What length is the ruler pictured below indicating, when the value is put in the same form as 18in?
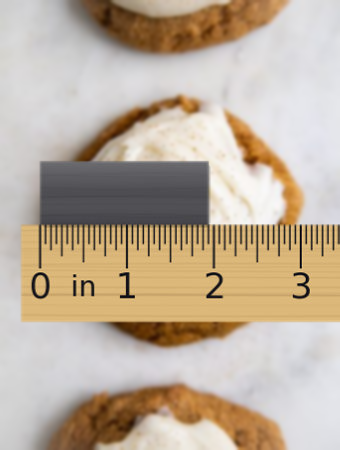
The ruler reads 1.9375in
